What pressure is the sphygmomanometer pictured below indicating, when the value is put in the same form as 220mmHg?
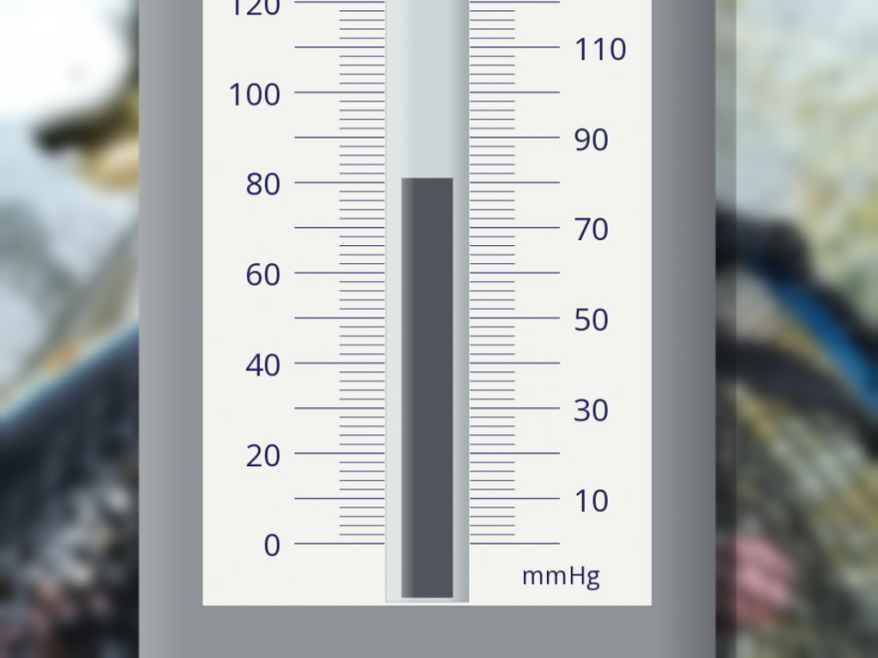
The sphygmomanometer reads 81mmHg
